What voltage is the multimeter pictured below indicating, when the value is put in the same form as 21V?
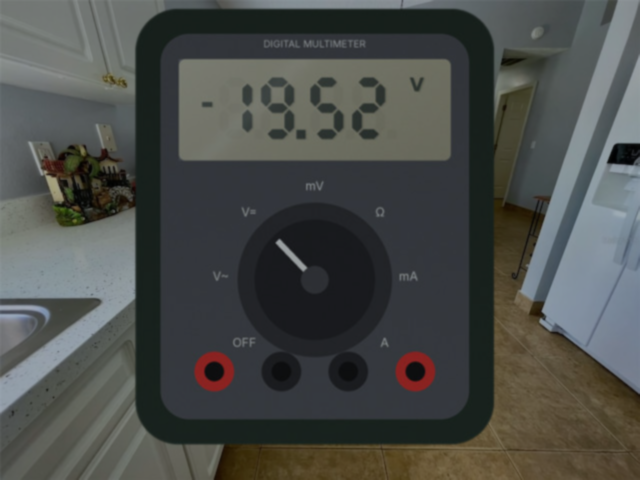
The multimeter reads -19.52V
